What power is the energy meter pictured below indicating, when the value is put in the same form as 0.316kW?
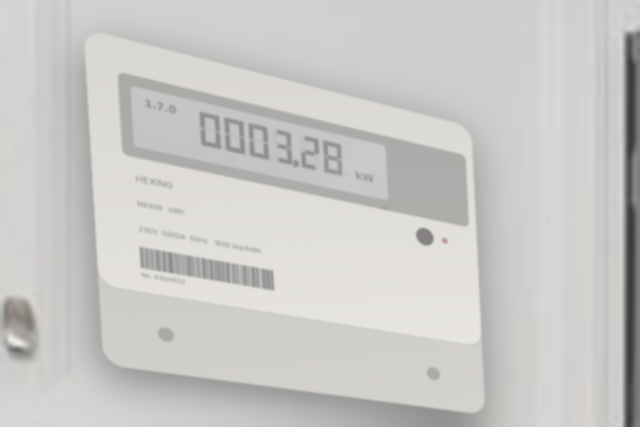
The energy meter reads 3.28kW
